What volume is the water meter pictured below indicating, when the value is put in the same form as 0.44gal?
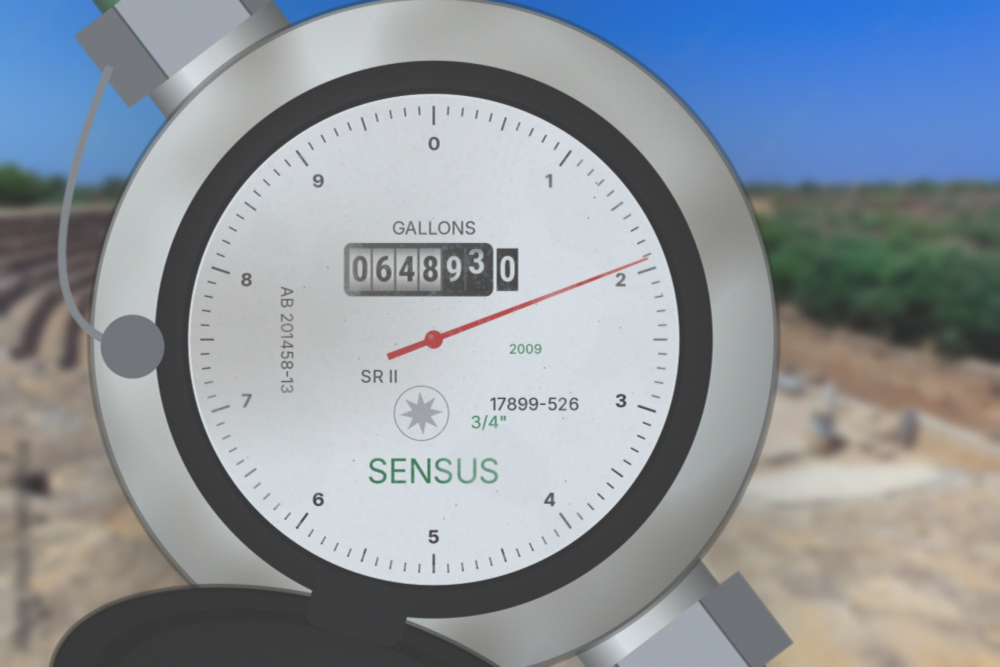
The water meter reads 648931.9gal
